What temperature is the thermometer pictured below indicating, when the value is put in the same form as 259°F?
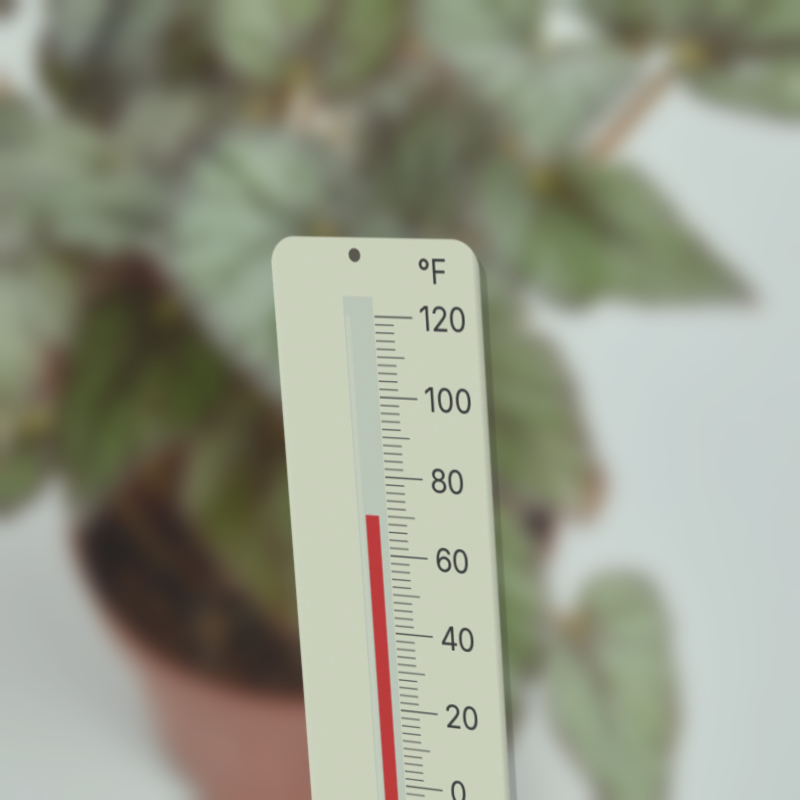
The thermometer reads 70°F
